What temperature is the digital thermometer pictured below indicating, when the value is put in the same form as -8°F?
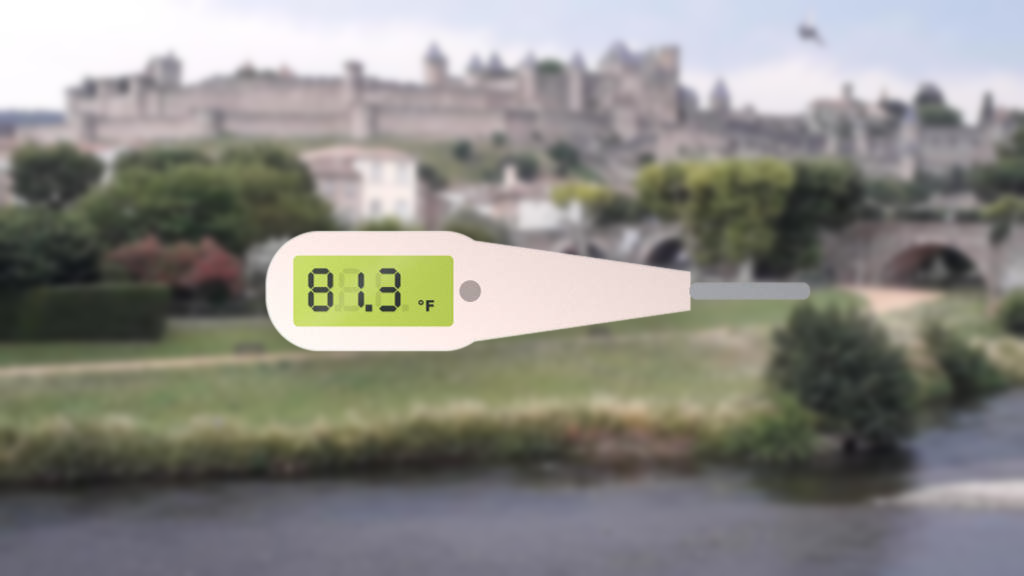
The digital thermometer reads 81.3°F
